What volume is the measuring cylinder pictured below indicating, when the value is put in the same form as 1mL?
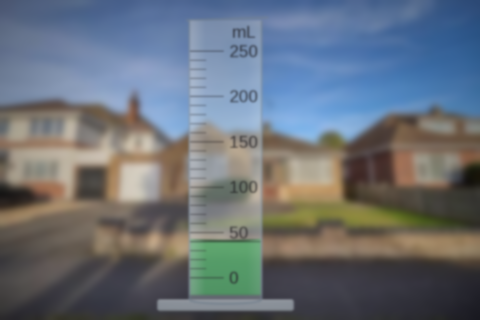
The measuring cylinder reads 40mL
